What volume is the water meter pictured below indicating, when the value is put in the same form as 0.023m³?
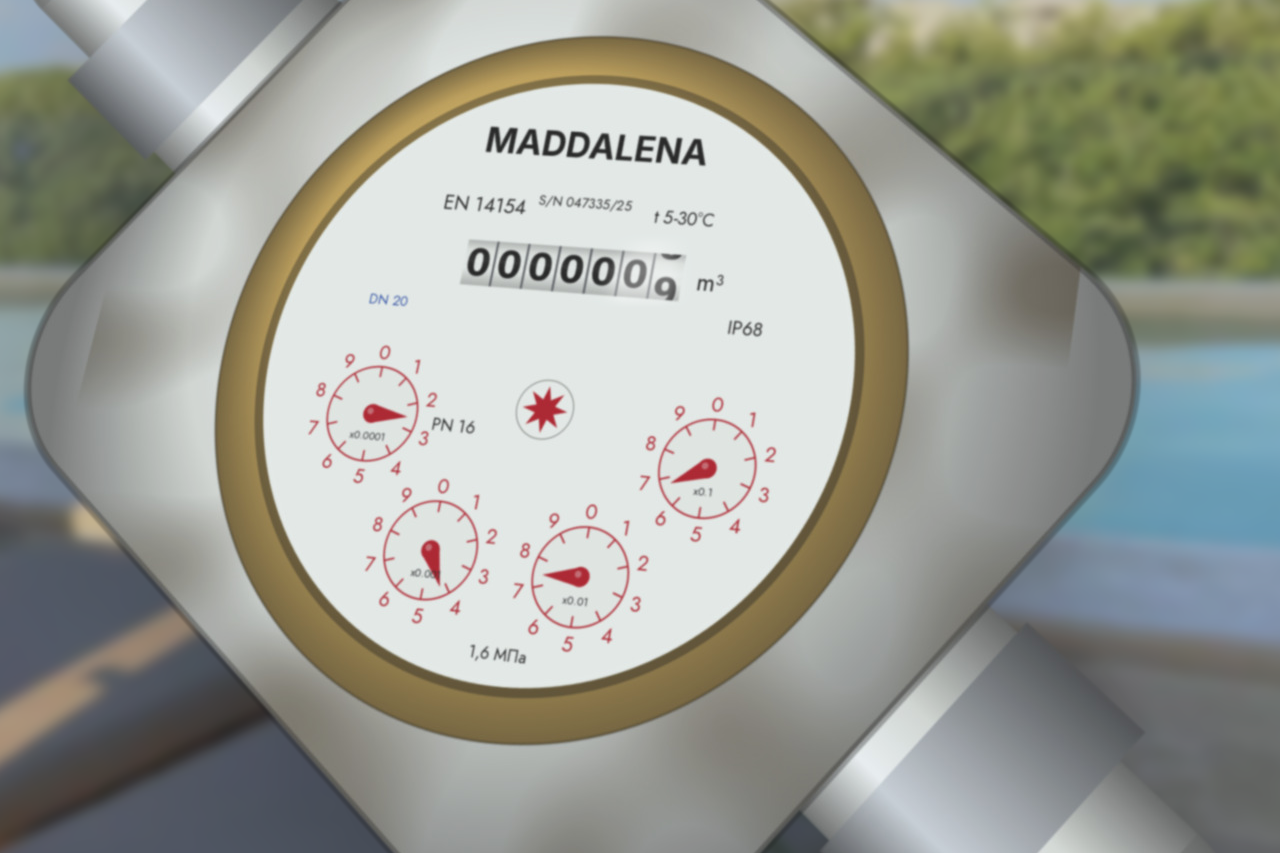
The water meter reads 8.6742m³
